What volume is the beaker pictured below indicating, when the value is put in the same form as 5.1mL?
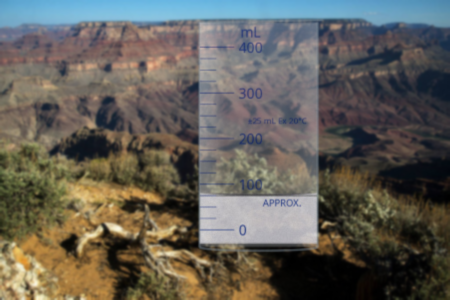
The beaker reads 75mL
